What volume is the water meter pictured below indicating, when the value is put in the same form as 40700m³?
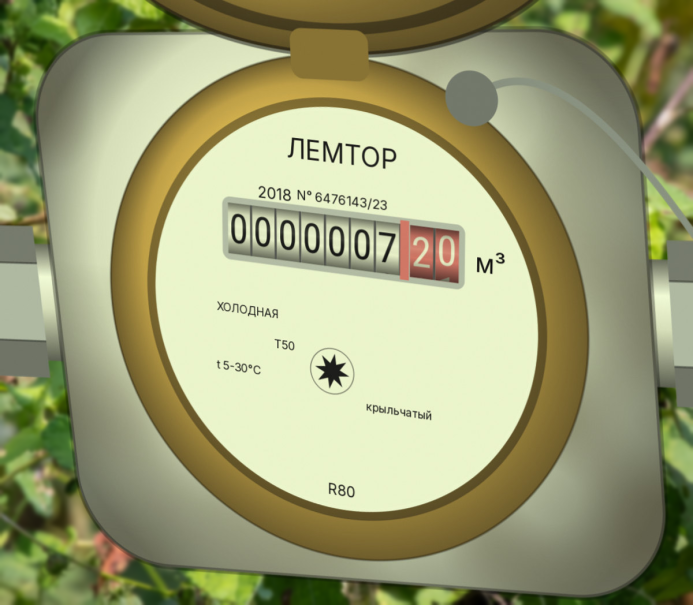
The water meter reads 7.20m³
